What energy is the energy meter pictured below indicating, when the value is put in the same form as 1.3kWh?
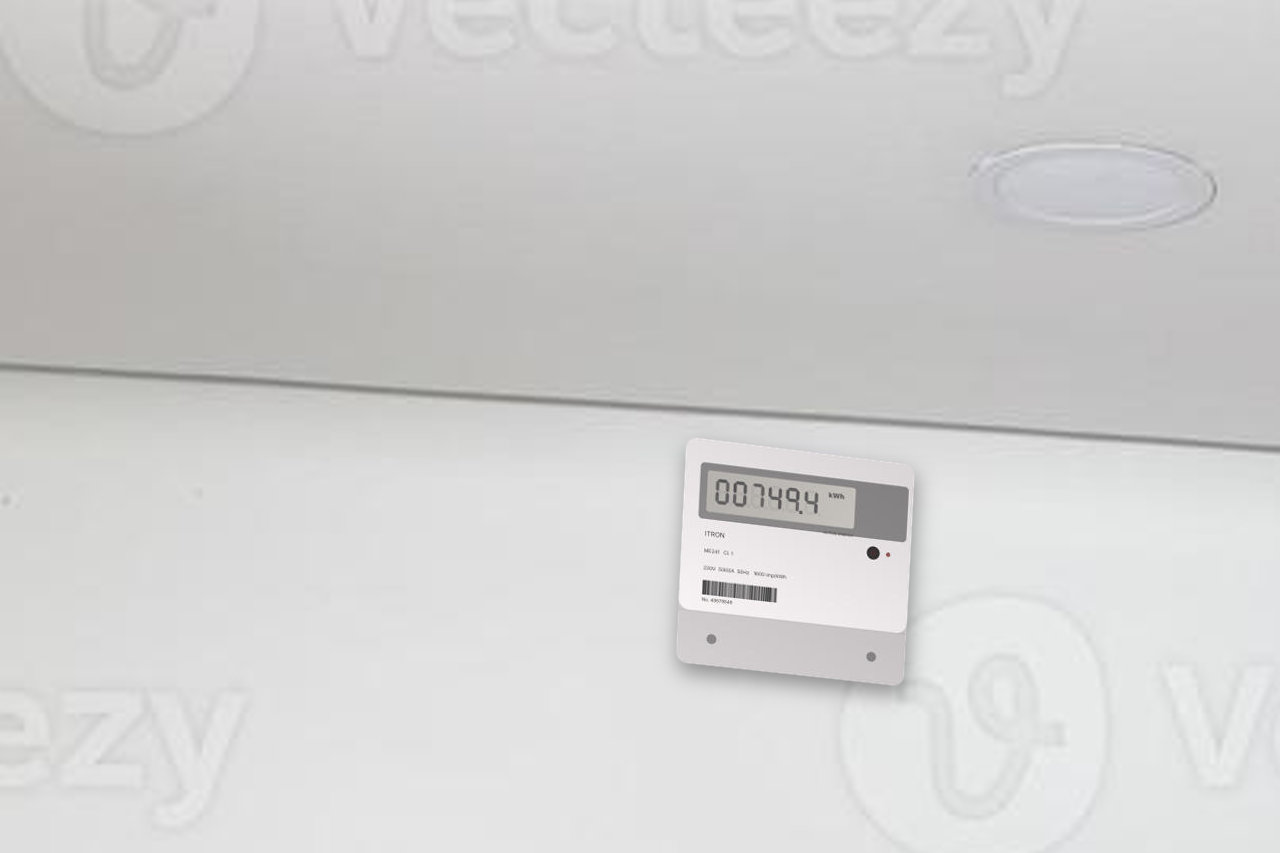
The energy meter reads 749.4kWh
